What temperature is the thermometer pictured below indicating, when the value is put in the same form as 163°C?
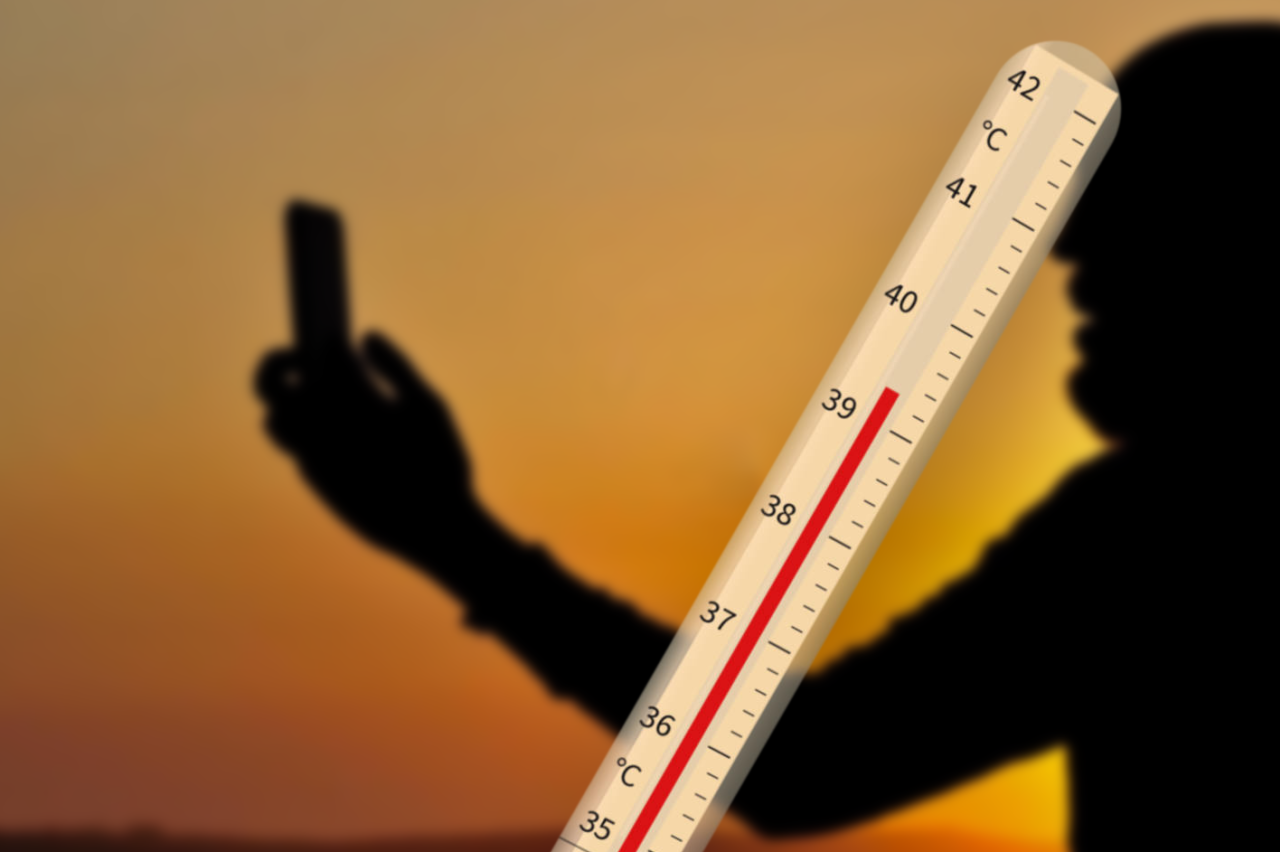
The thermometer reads 39.3°C
